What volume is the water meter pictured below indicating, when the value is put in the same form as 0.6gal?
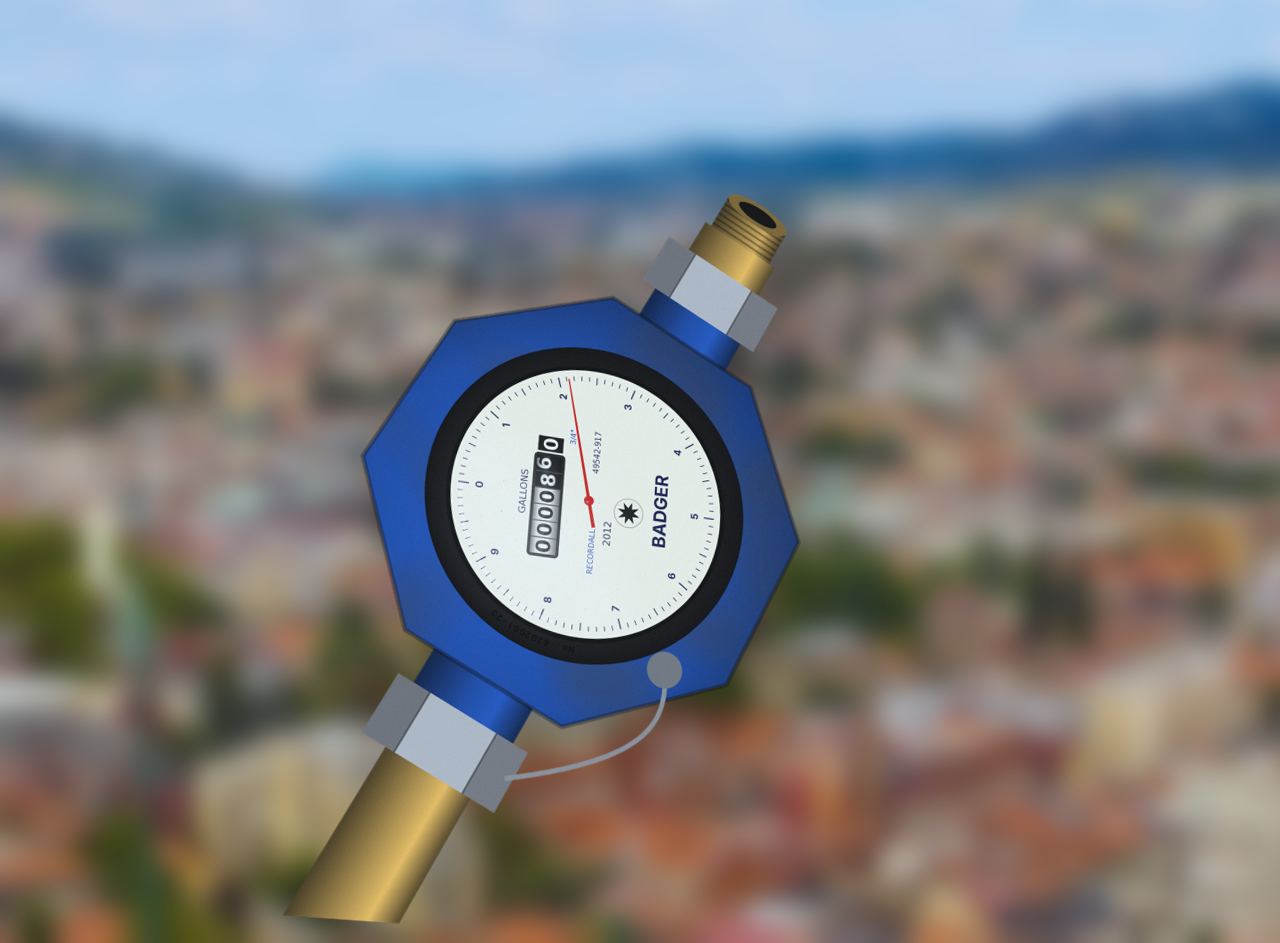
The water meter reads 862.1gal
